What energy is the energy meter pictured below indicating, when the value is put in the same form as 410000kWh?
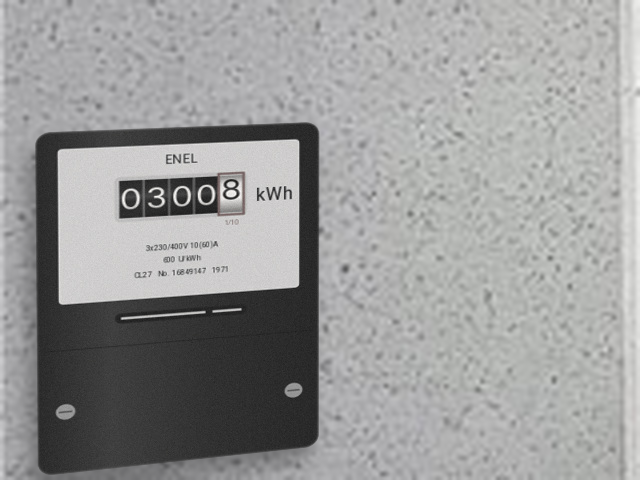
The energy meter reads 300.8kWh
